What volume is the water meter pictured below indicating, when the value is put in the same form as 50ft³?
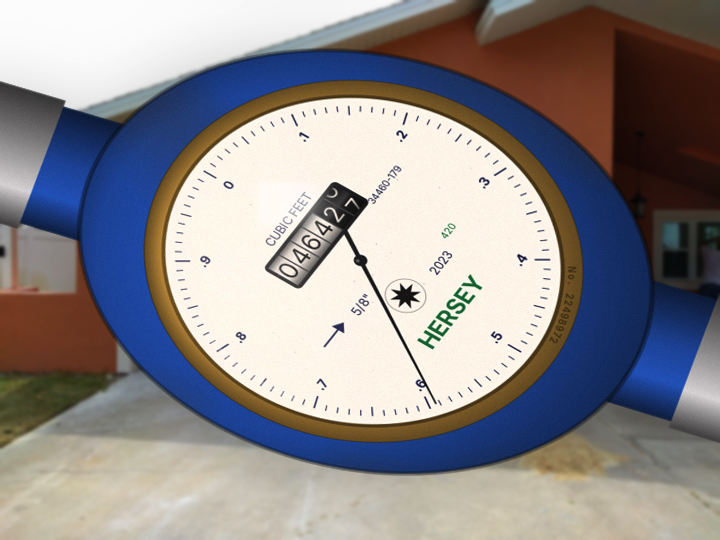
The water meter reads 46426.59ft³
